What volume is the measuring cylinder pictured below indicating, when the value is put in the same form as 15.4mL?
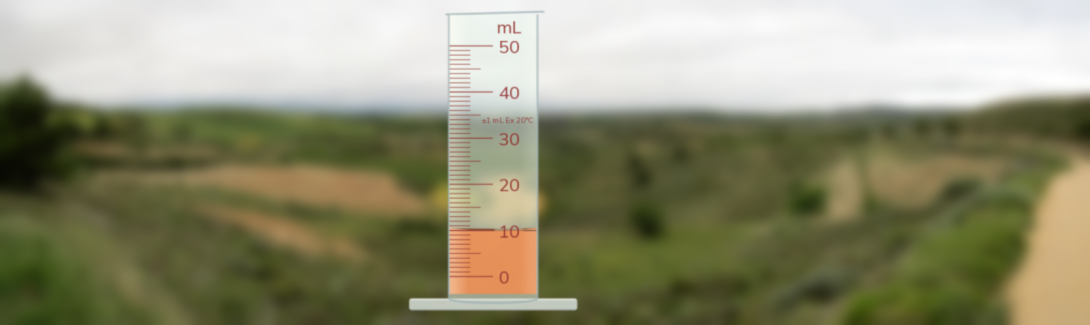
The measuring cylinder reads 10mL
